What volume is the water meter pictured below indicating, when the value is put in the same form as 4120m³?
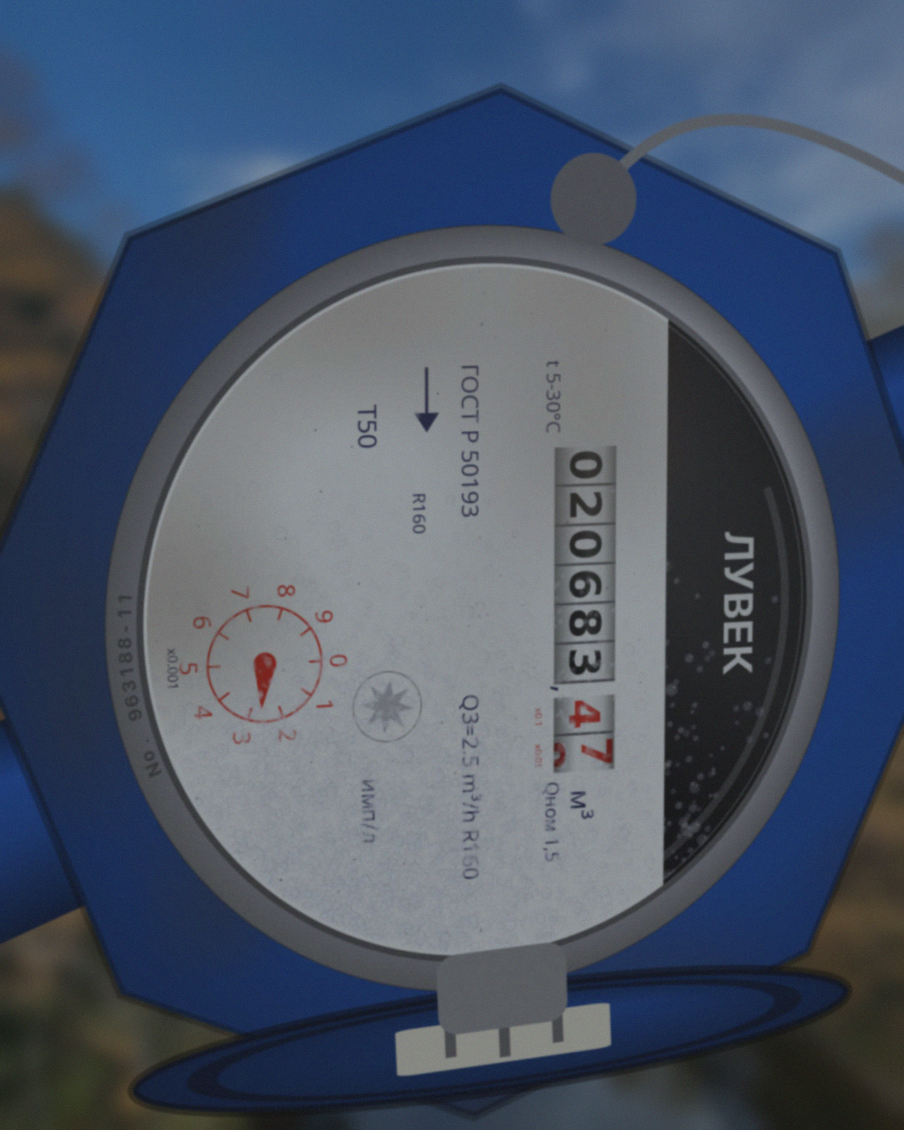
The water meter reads 20683.472m³
